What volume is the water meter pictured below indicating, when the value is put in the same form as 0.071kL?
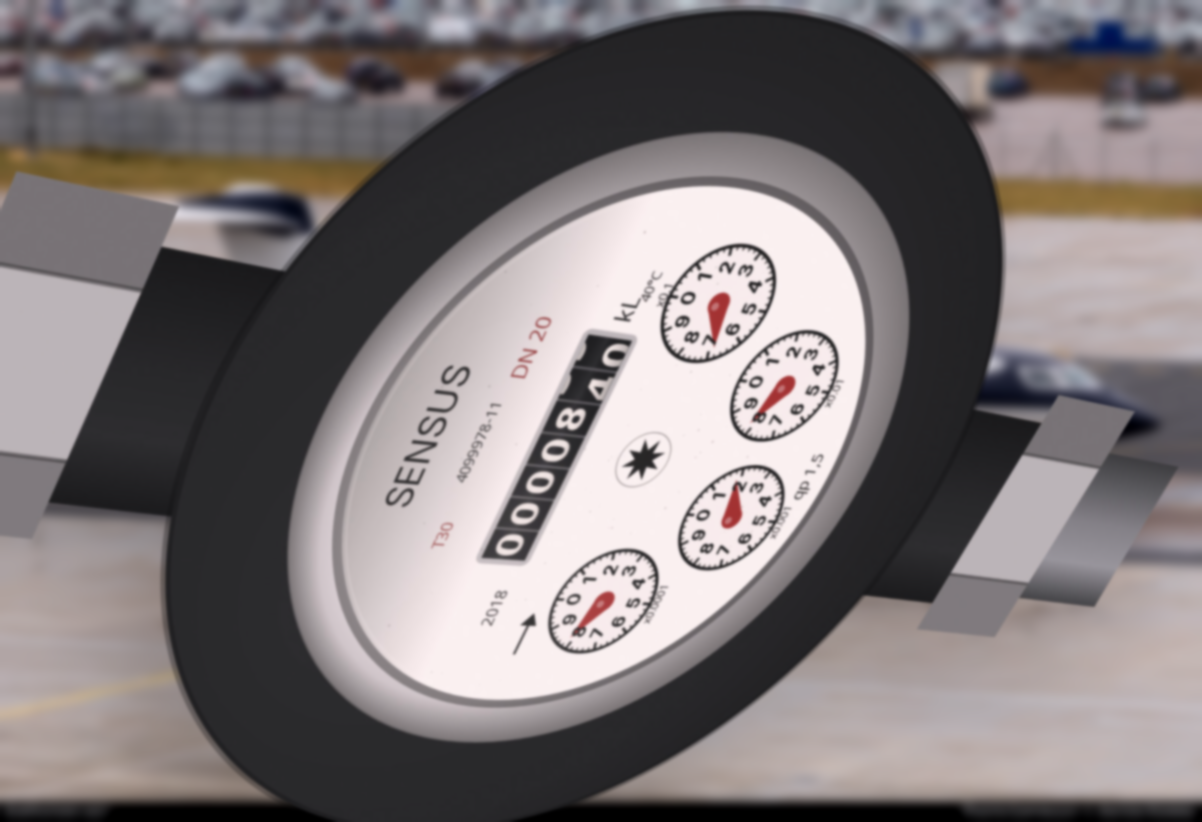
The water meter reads 839.6818kL
